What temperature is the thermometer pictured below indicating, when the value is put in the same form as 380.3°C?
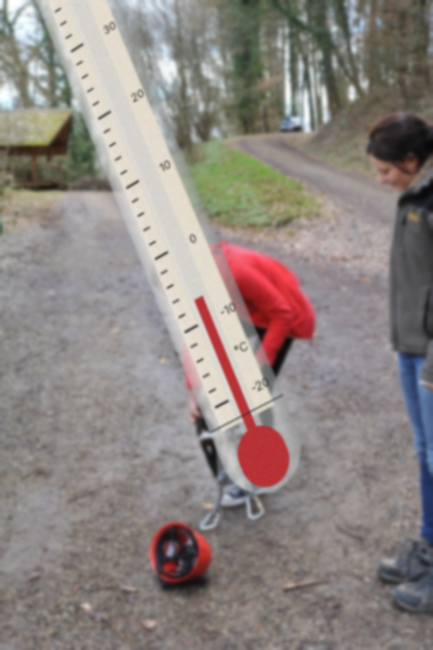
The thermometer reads -7°C
